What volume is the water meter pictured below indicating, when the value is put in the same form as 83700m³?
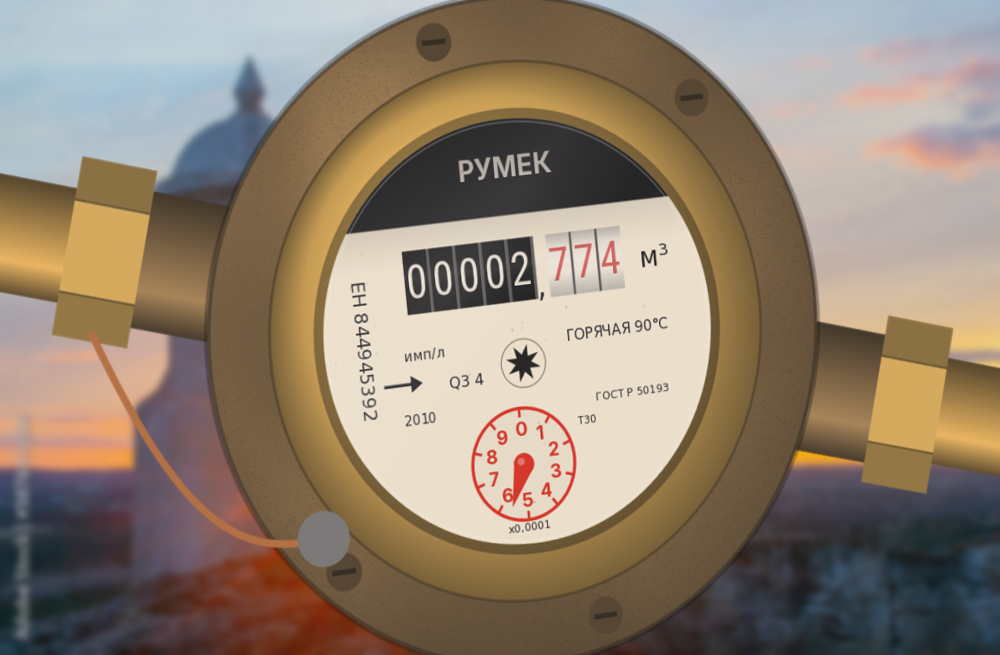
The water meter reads 2.7745m³
